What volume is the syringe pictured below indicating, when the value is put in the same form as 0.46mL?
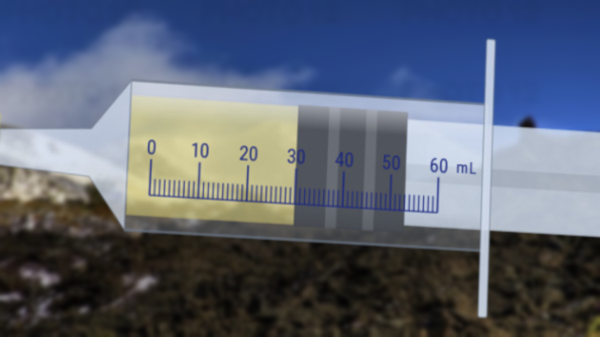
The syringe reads 30mL
